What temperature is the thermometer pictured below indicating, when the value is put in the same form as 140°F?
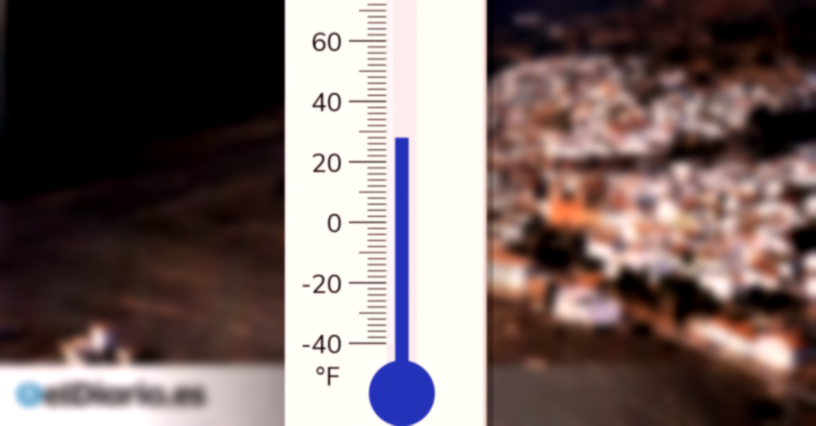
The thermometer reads 28°F
